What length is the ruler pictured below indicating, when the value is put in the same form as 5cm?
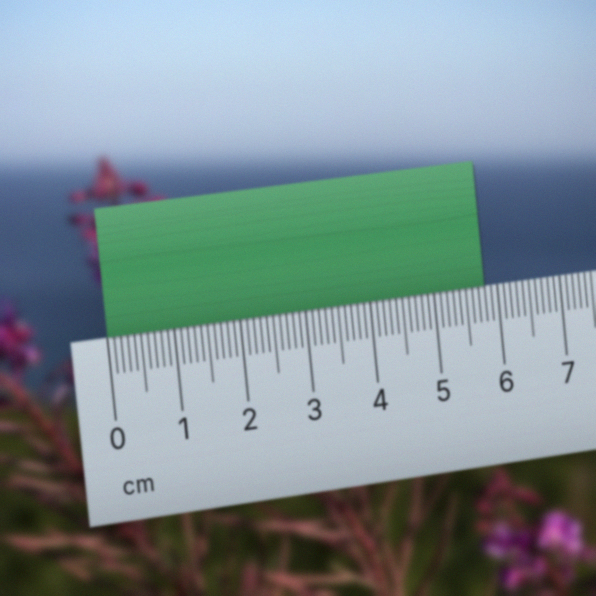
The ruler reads 5.8cm
